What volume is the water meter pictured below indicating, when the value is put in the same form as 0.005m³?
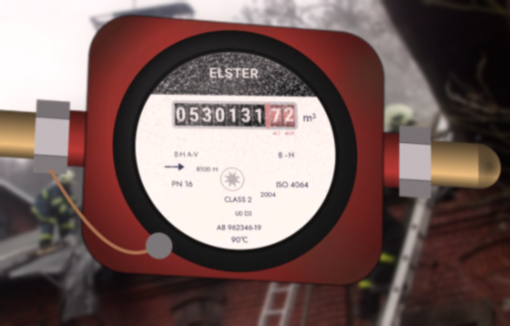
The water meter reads 530131.72m³
